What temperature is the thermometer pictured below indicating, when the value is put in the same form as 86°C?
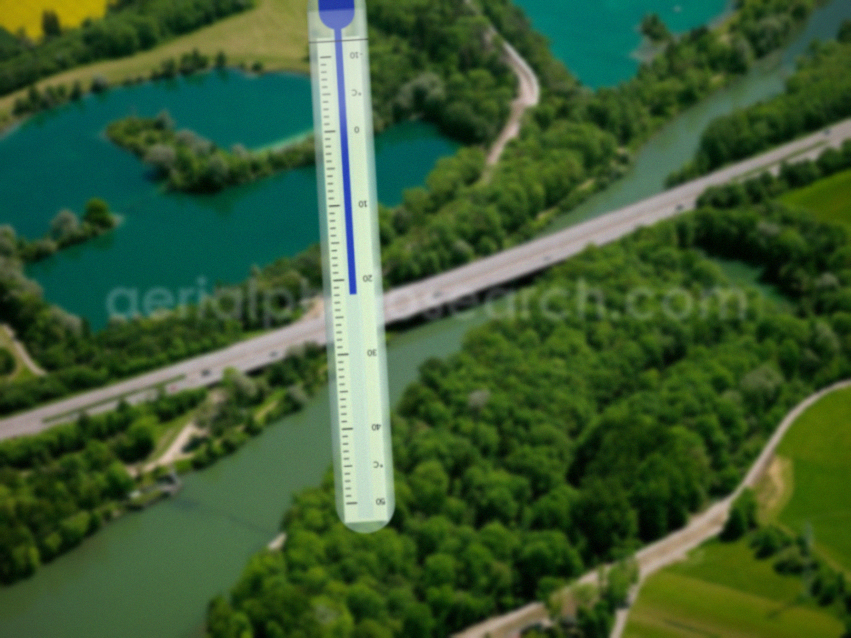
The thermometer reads 22°C
